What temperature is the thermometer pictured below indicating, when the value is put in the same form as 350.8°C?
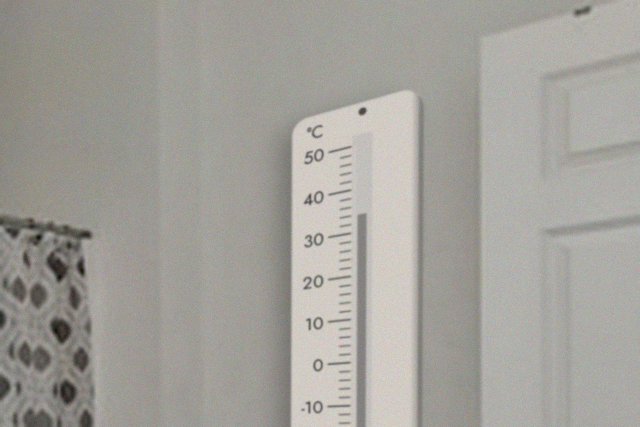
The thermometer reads 34°C
